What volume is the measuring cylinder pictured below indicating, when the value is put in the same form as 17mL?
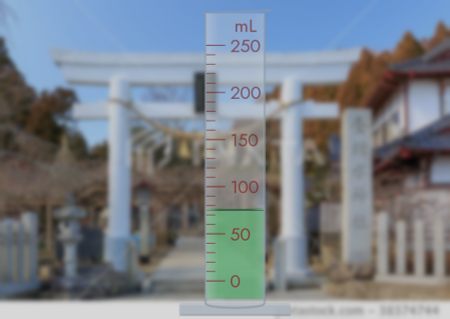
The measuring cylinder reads 75mL
